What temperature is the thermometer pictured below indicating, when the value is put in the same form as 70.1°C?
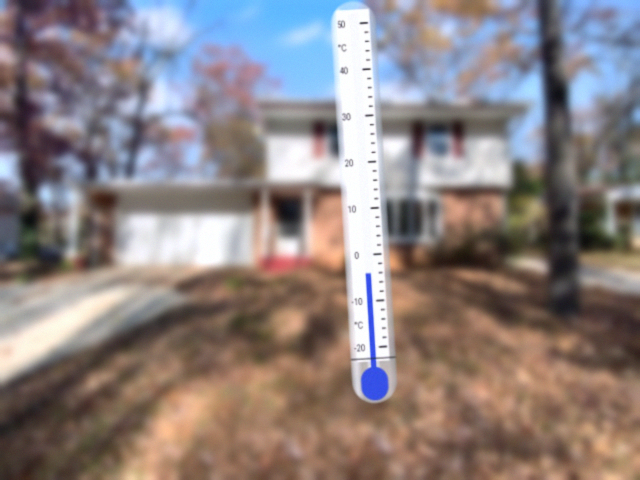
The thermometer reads -4°C
